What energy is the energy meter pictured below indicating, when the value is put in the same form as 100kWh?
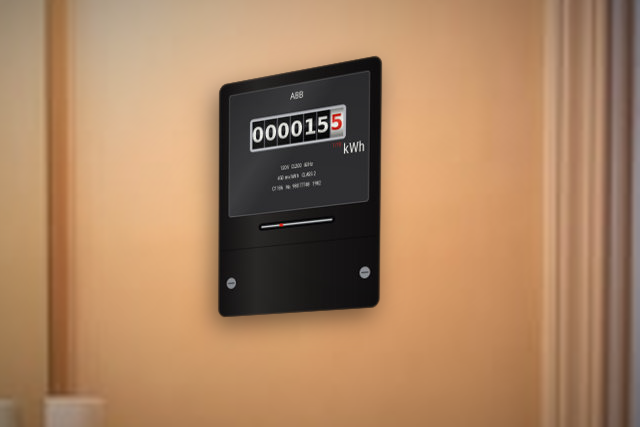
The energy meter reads 15.5kWh
